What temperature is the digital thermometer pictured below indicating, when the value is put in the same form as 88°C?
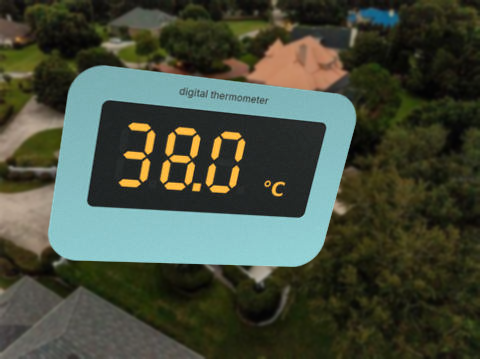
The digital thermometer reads 38.0°C
